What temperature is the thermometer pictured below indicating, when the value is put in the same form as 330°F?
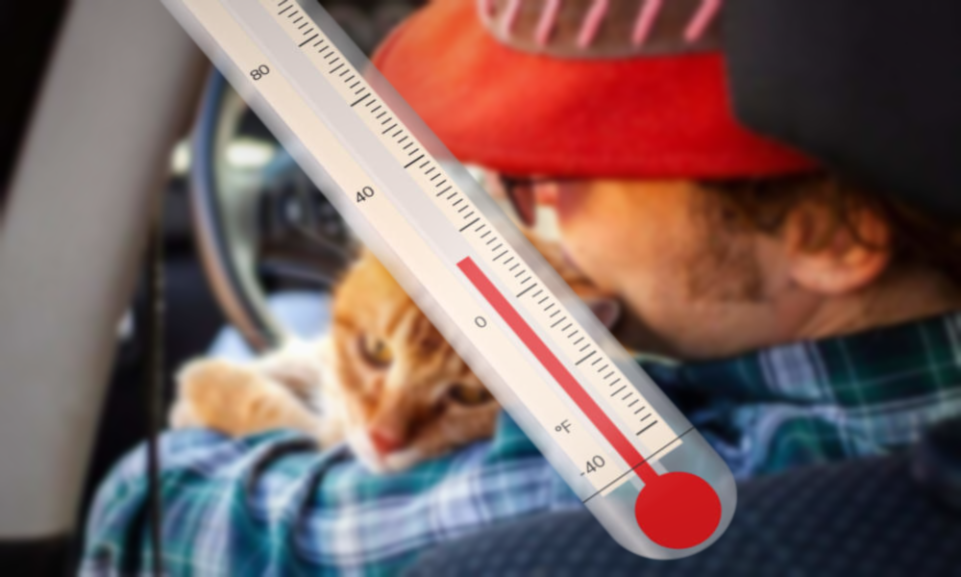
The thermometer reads 14°F
